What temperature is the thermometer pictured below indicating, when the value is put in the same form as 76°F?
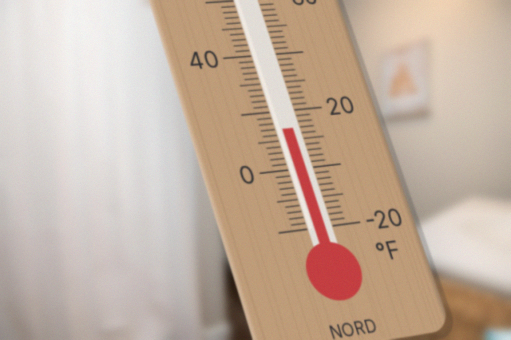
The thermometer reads 14°F
